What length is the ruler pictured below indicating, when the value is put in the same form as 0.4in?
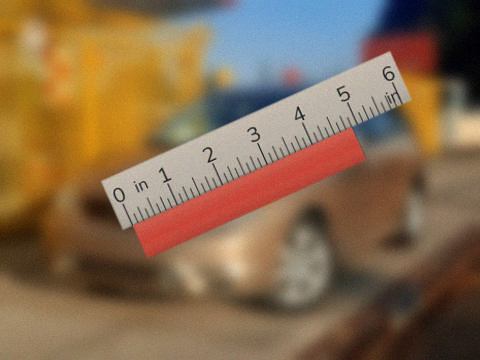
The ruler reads 4.875in
